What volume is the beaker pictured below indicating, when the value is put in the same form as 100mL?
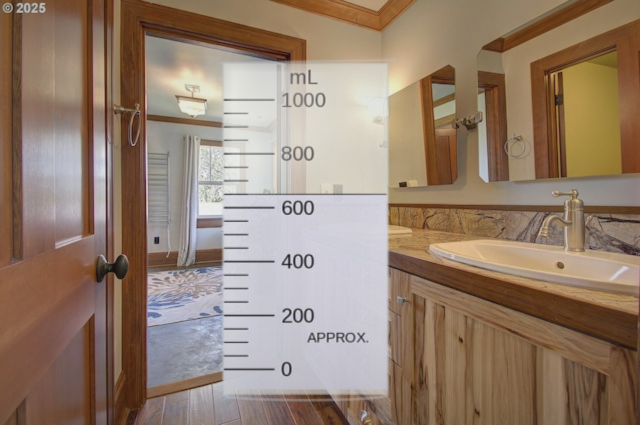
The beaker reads 650mL
